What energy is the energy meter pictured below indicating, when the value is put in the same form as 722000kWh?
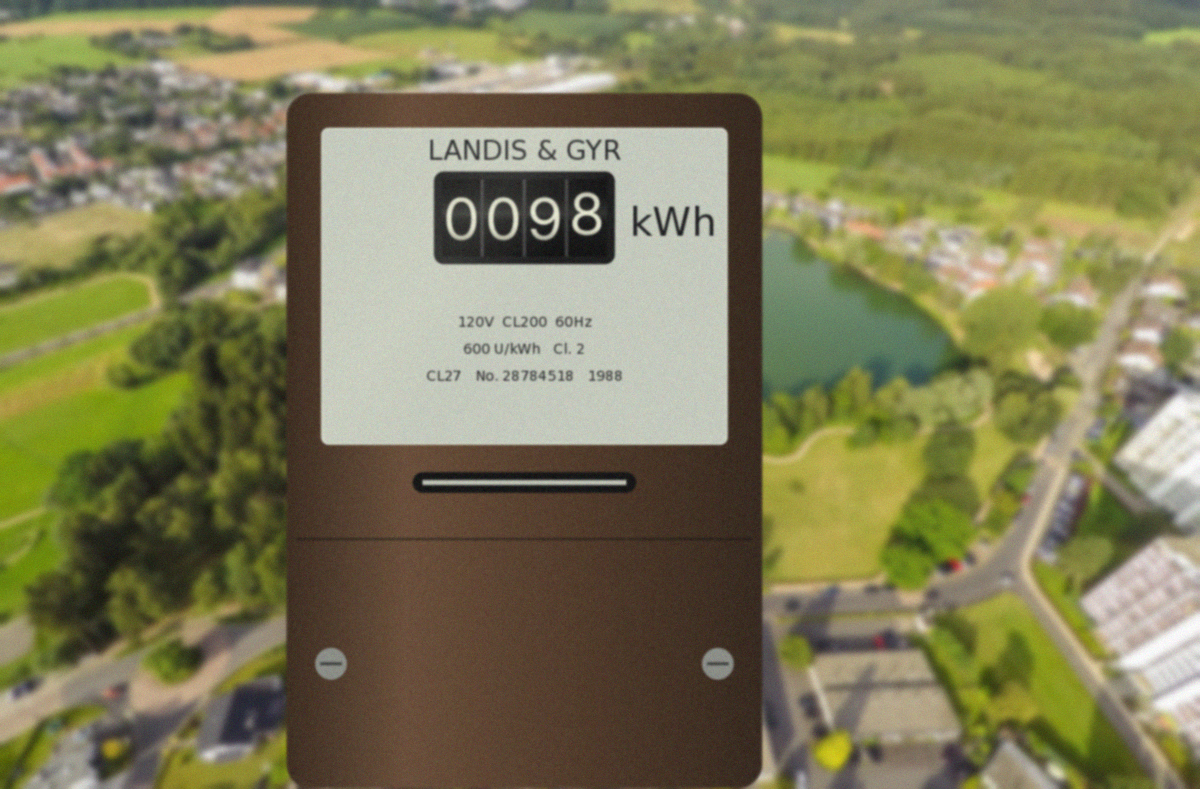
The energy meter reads 98kWh
